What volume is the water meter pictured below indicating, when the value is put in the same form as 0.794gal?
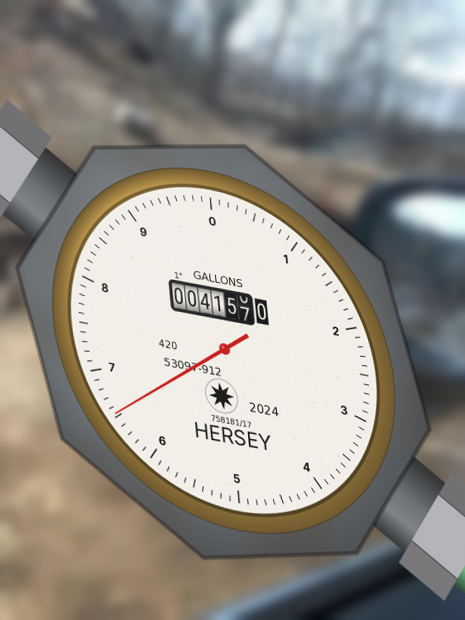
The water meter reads 41566.5gal
